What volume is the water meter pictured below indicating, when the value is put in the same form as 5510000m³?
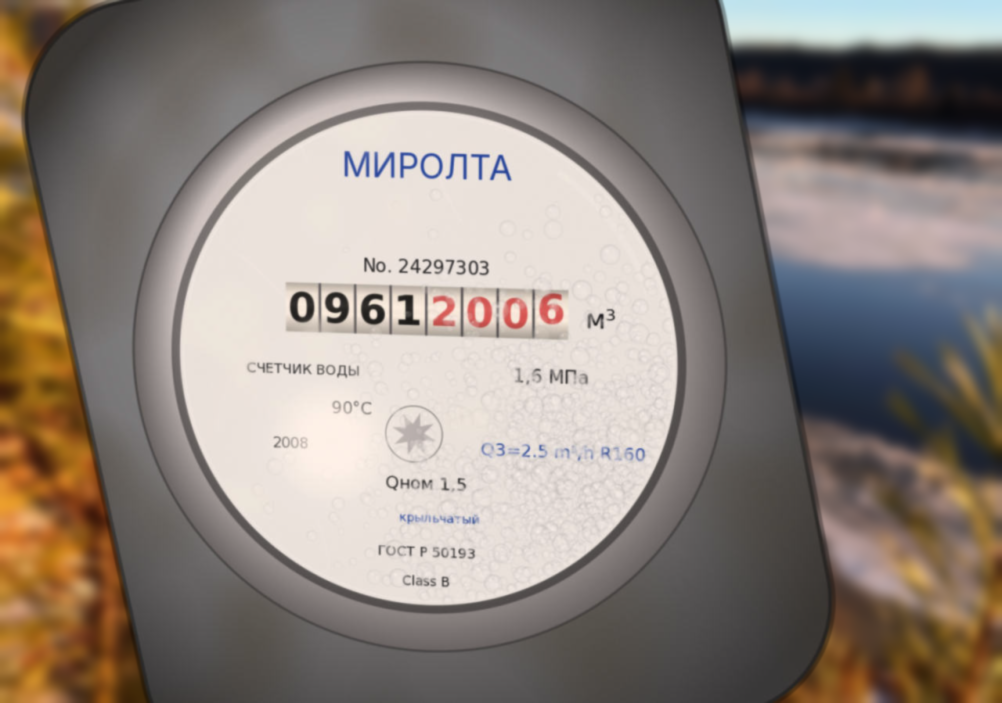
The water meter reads 961.2006m³
